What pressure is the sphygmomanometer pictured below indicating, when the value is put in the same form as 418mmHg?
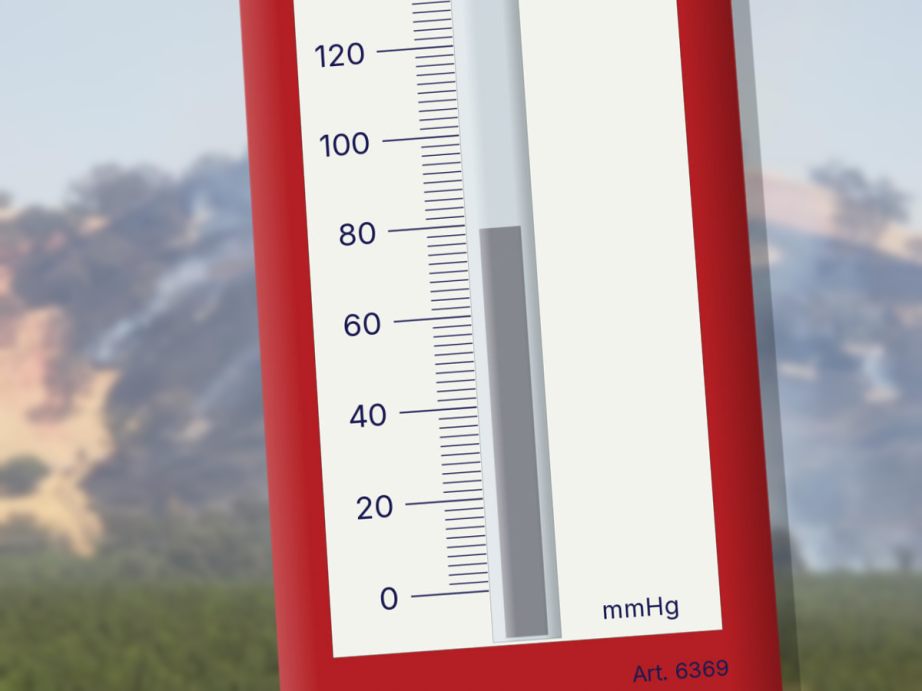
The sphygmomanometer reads 79mmHg
